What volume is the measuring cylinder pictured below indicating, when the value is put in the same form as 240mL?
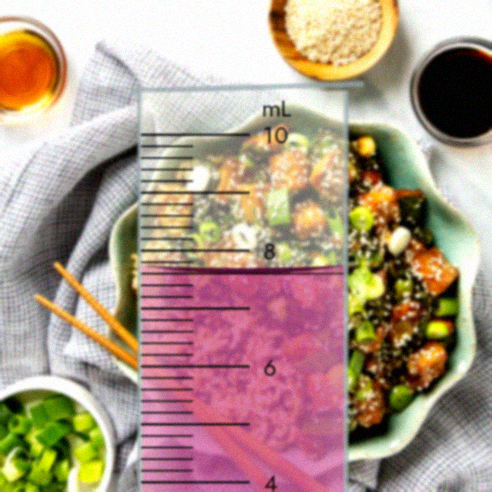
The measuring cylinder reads 7.6mL
